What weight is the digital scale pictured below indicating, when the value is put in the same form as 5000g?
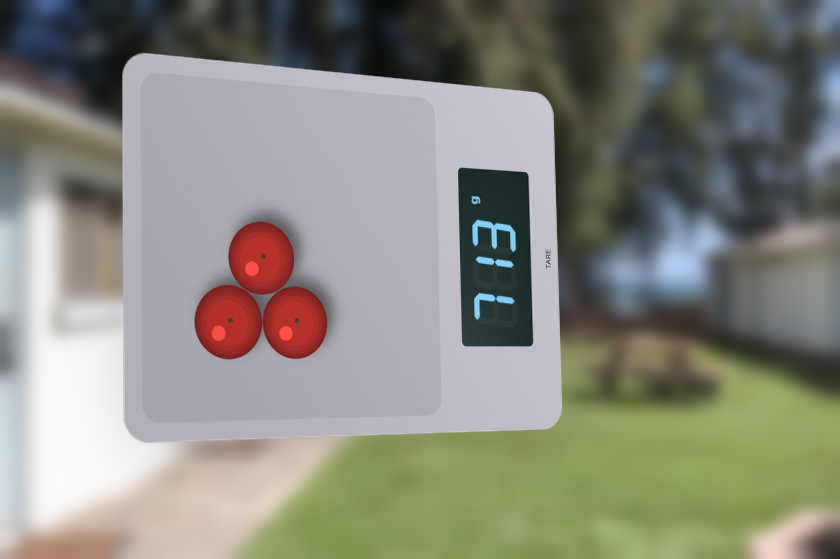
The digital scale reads 713g
